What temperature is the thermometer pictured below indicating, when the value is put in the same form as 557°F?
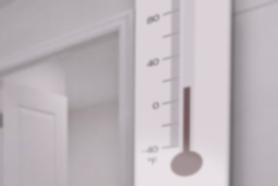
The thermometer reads 10°F
